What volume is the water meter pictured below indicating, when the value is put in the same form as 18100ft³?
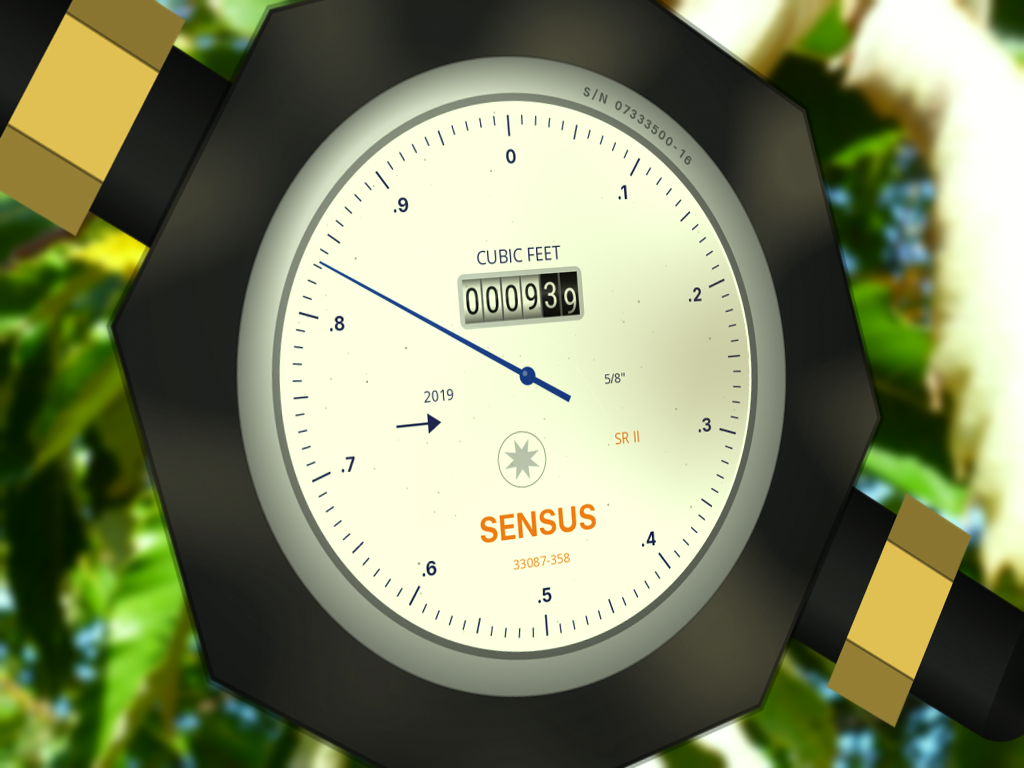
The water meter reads 938.83ft³
